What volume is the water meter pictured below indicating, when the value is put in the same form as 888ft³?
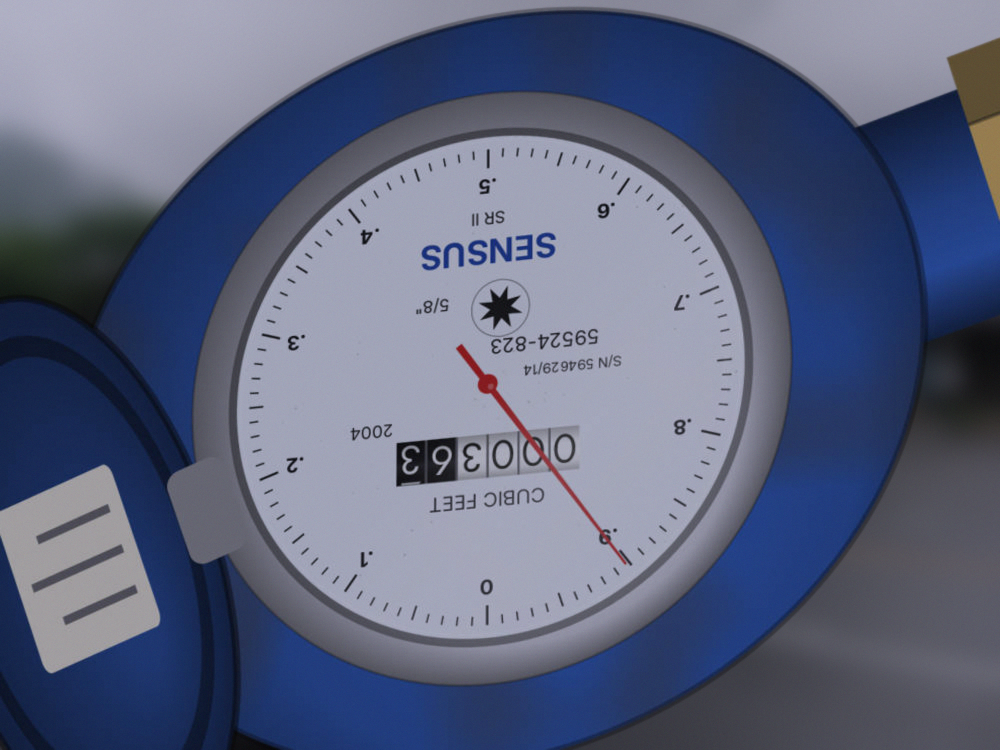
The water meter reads 362.90ft³
